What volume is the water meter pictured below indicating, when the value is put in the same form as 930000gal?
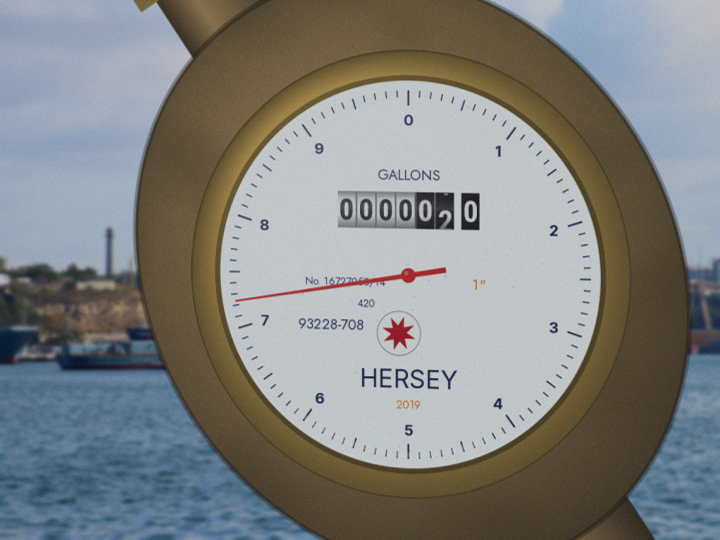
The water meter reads 17.2gal
